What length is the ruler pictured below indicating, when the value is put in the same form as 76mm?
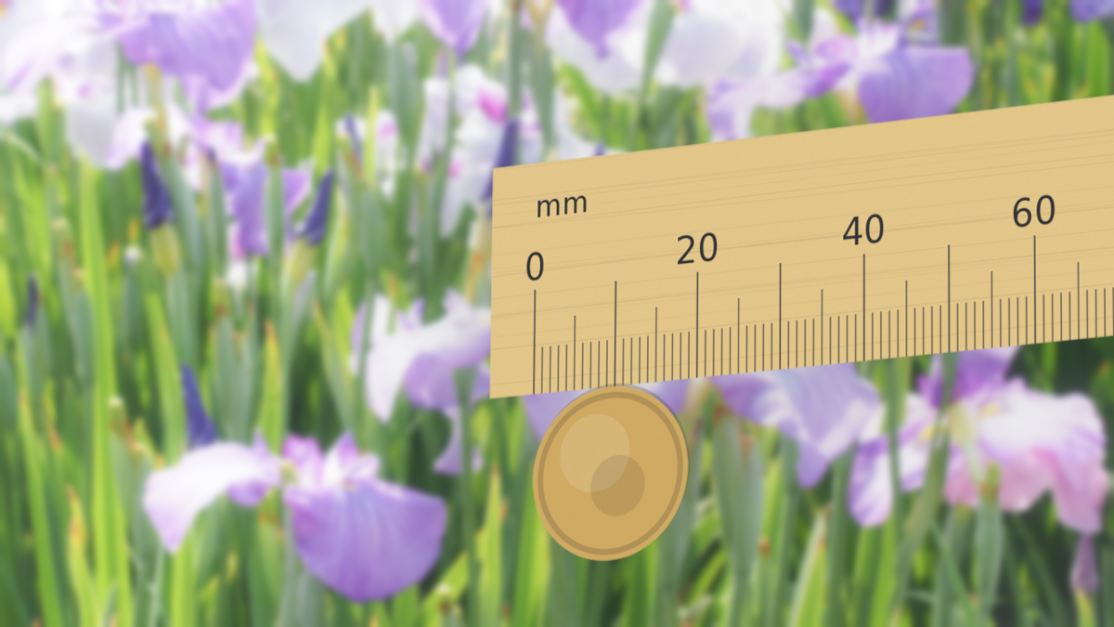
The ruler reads 19mm
